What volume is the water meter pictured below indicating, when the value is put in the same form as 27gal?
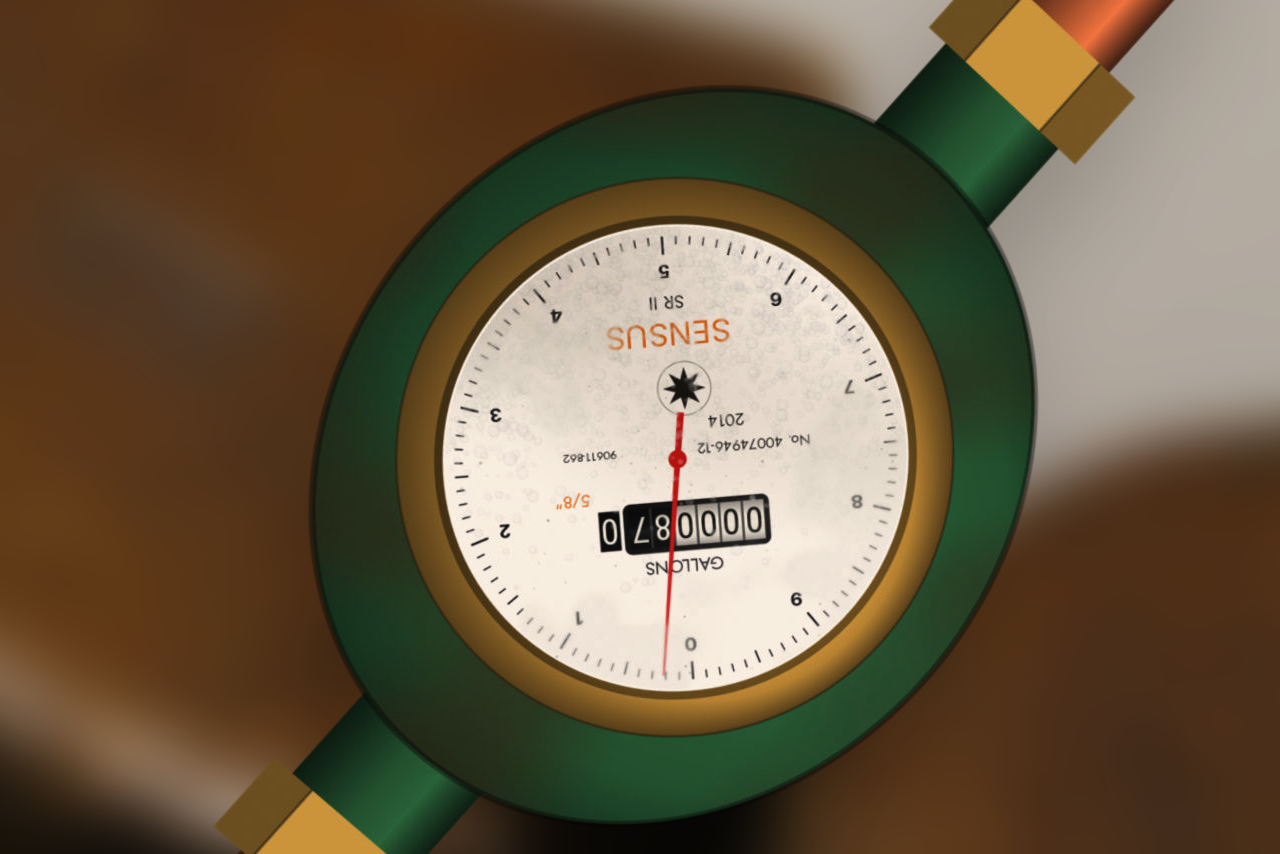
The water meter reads 870.2gal
